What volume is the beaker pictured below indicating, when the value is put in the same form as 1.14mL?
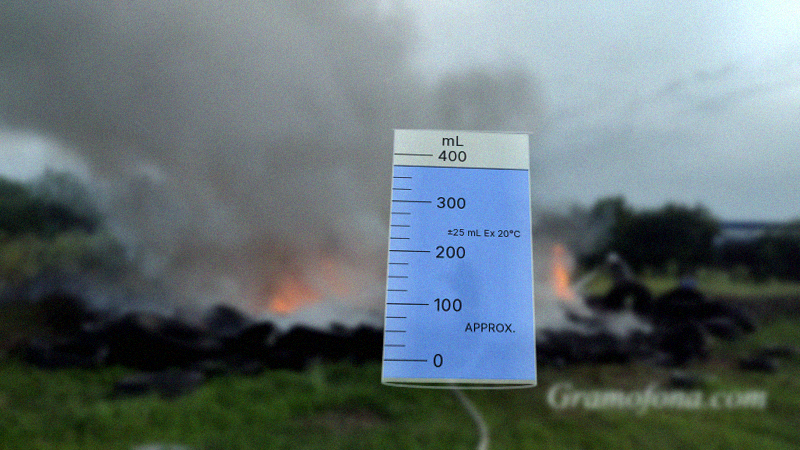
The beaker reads 375mL
